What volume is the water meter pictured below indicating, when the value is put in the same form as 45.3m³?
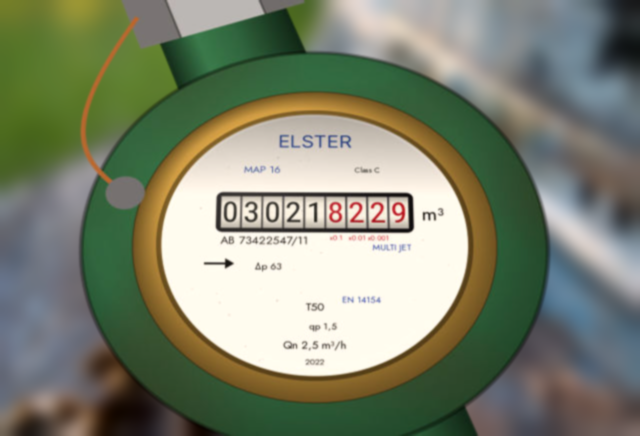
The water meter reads 3021.8229m³
